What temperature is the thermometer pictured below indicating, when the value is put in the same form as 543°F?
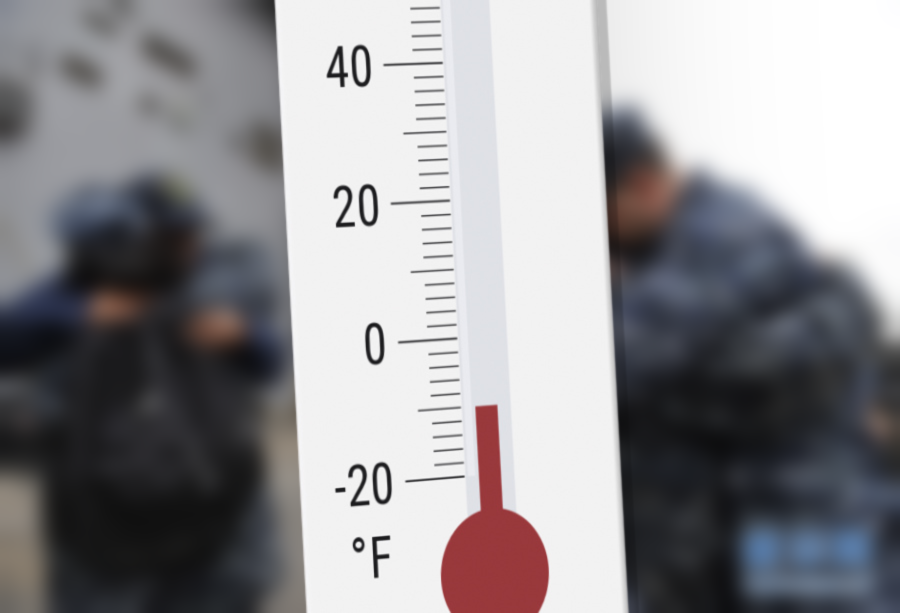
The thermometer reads -10°F
